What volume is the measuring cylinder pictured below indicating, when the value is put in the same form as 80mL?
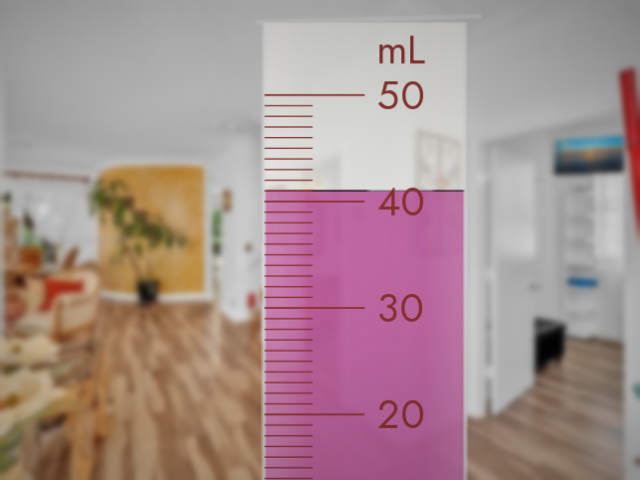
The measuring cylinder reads 41mL
